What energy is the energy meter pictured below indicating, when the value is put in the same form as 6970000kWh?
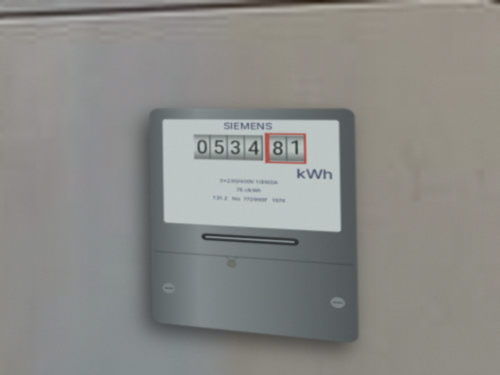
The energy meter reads 534.81kWh
